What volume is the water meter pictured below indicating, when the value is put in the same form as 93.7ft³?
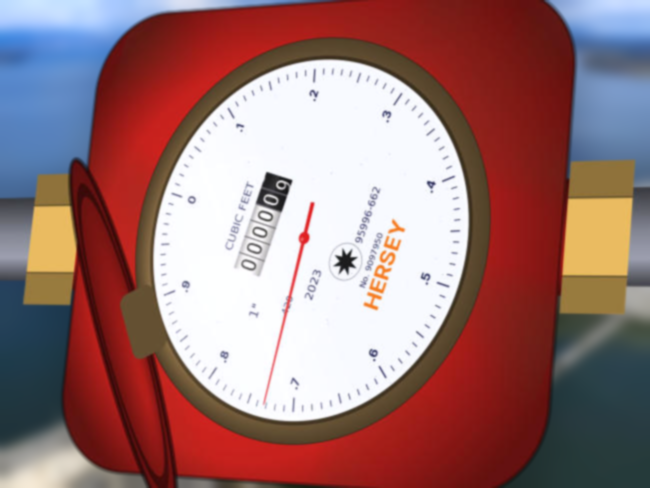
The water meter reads 8.73ft³
